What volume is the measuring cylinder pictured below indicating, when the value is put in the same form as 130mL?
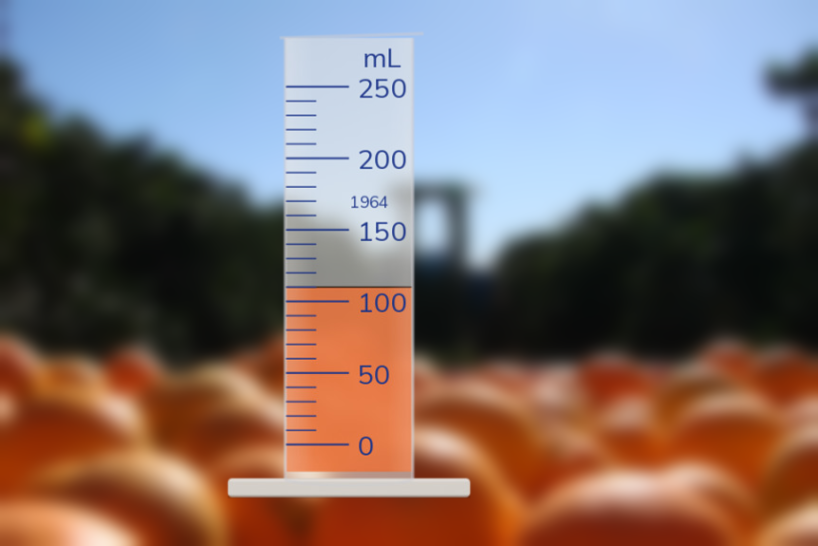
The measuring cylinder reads 110mL
